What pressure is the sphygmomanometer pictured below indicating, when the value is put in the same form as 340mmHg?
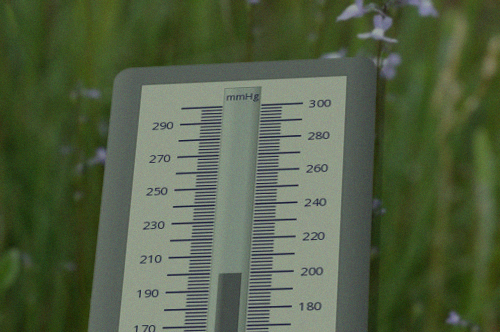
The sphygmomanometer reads 200mmHg
